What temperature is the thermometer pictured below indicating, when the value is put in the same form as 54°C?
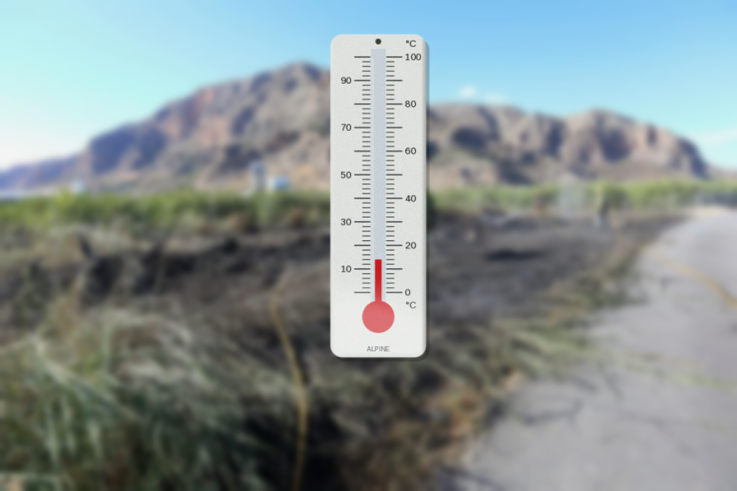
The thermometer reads 14°C
